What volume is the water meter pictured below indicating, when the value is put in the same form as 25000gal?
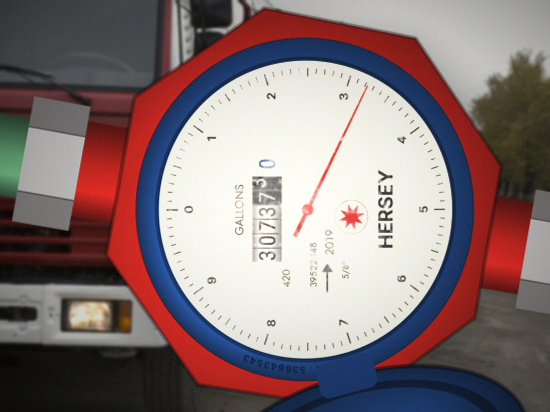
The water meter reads 3073733.2gal
